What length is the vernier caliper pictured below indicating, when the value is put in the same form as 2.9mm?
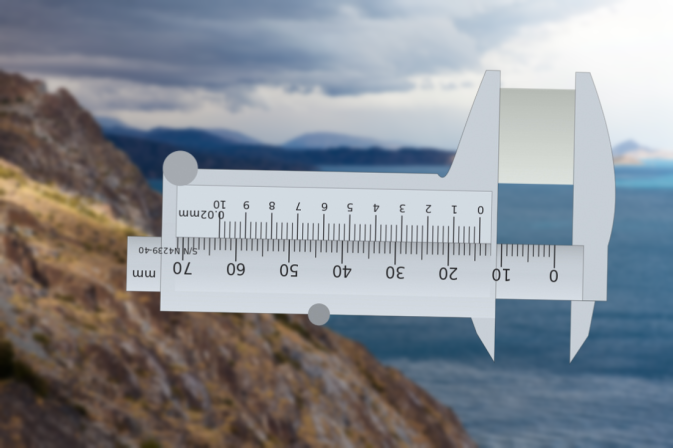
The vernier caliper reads 14.2mm
